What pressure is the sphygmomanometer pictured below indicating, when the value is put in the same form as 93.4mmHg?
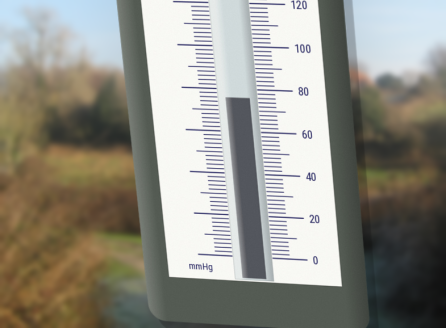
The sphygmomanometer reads 76mmHg
